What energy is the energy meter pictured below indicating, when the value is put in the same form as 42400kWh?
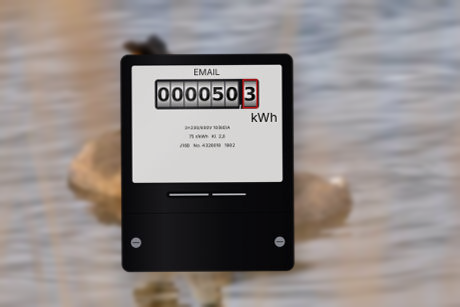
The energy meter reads 50.3kWh
